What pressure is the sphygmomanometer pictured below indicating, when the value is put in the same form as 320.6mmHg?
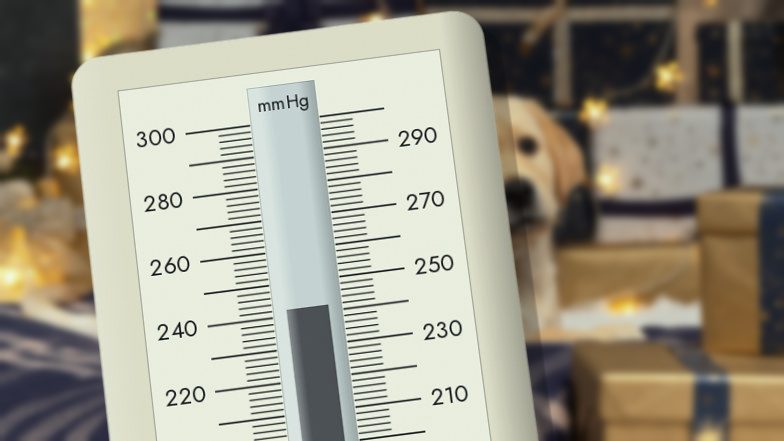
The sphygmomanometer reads 242mmHg
